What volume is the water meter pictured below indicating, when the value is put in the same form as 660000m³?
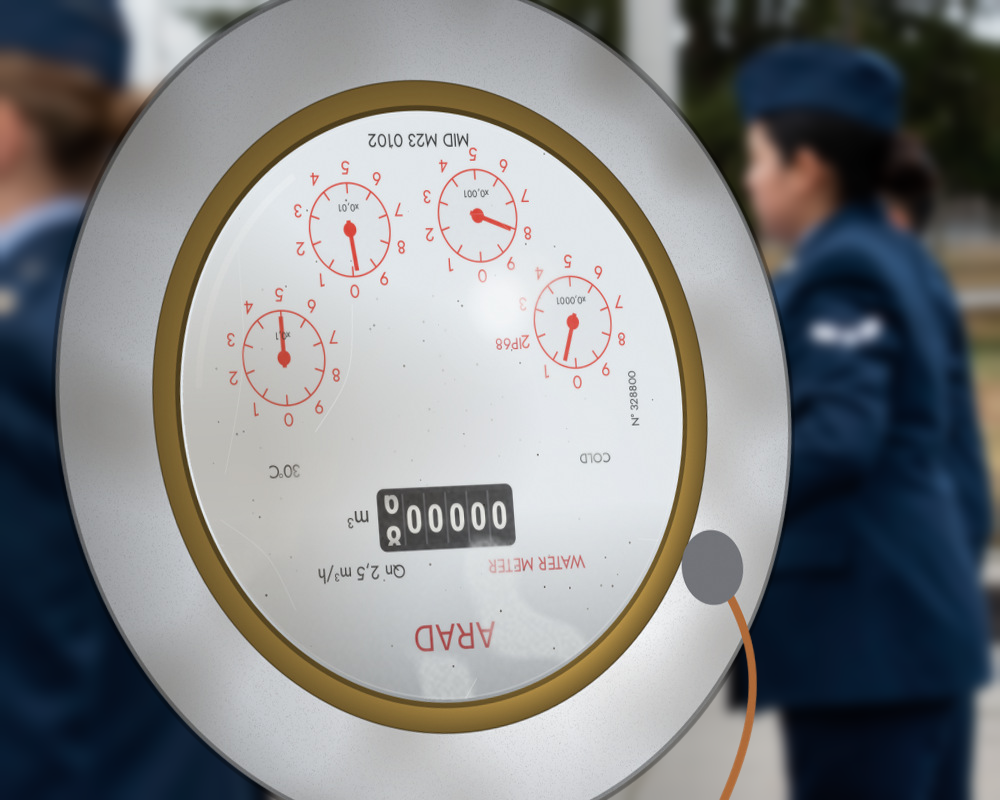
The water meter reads 8.4980m³
